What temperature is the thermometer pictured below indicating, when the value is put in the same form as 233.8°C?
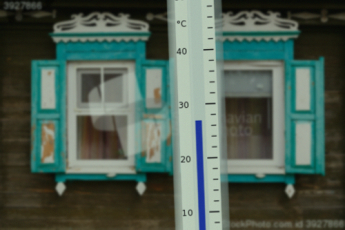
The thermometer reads 27°C
